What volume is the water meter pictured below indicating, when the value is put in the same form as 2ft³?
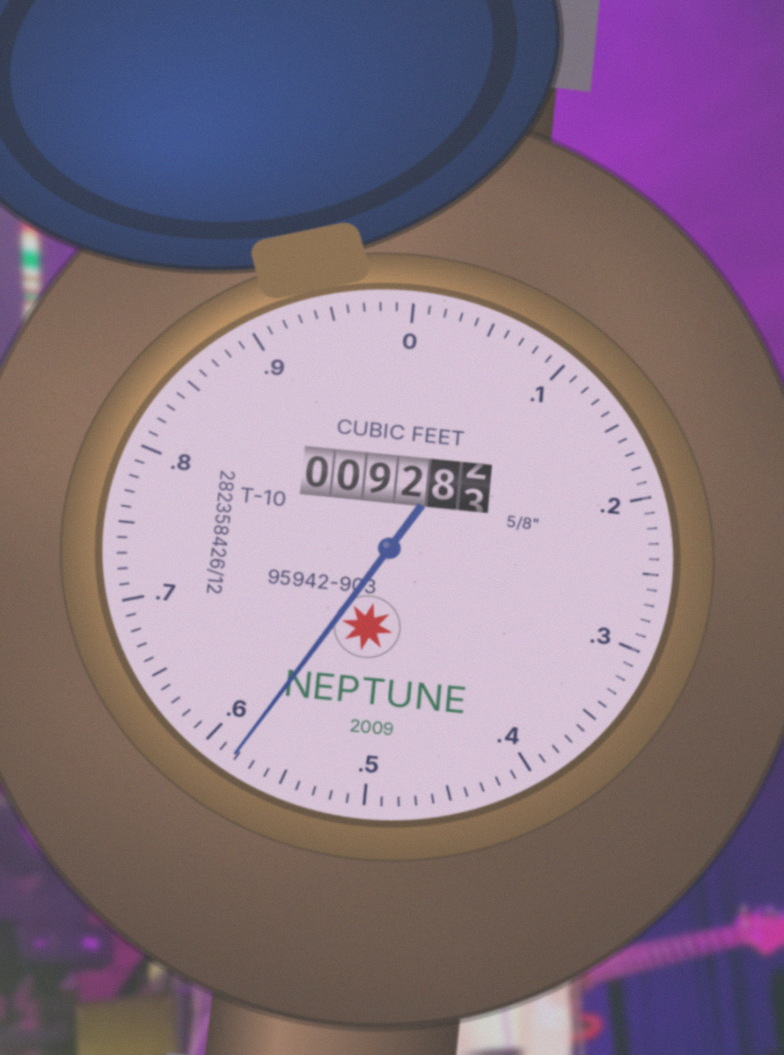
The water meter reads 9282.58ft³
